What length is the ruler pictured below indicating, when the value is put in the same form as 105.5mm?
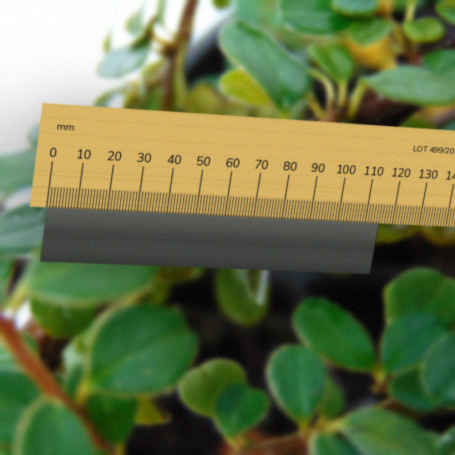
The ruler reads 115mm
